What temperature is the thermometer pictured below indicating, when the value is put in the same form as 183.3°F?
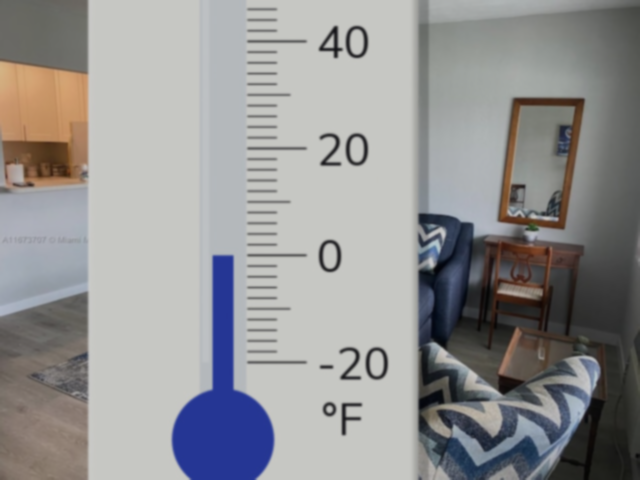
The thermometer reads 0°F
